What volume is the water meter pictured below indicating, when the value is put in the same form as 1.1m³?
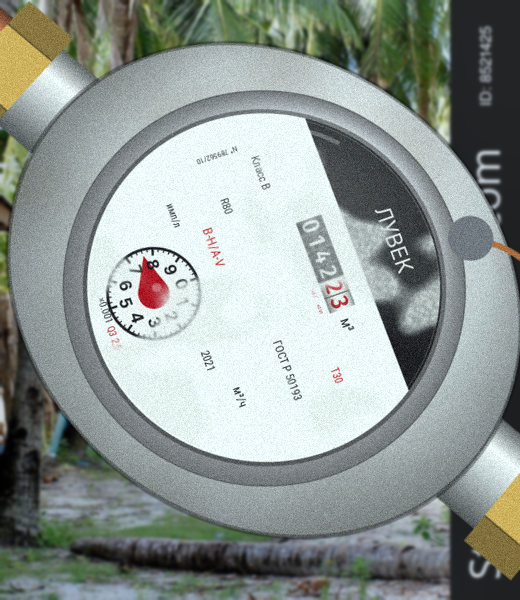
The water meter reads 142.237m³
